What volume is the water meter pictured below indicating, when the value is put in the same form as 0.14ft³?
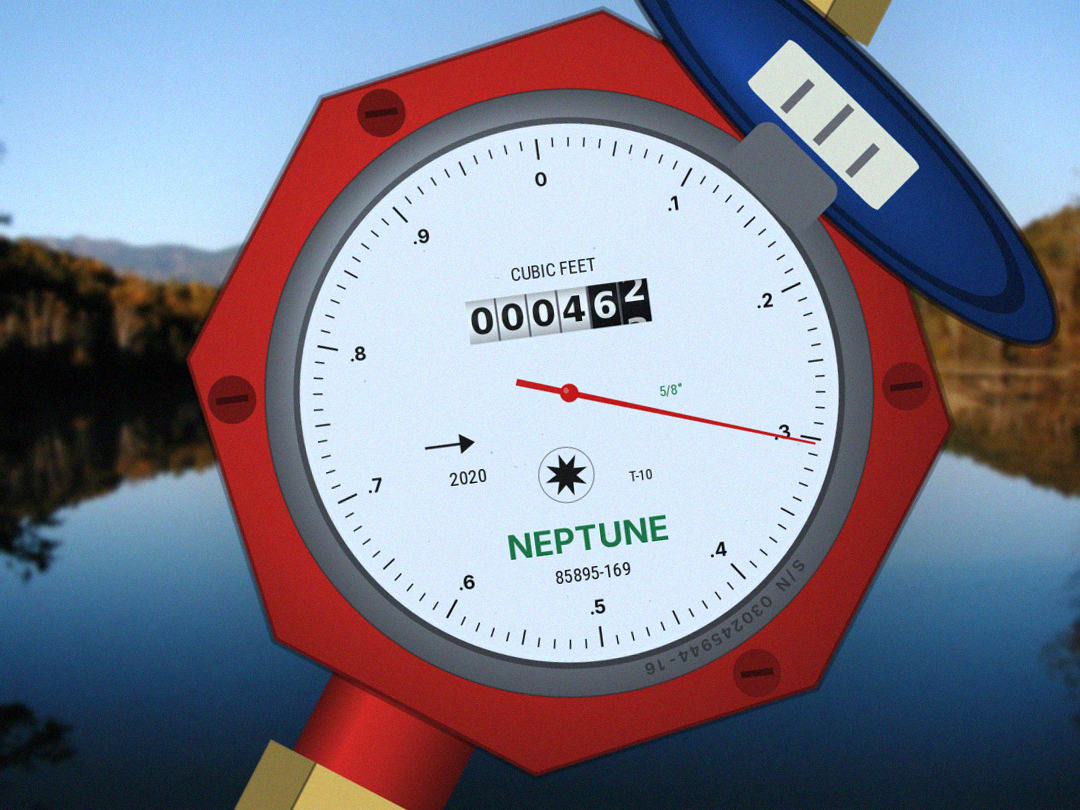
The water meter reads 462.30ft³
